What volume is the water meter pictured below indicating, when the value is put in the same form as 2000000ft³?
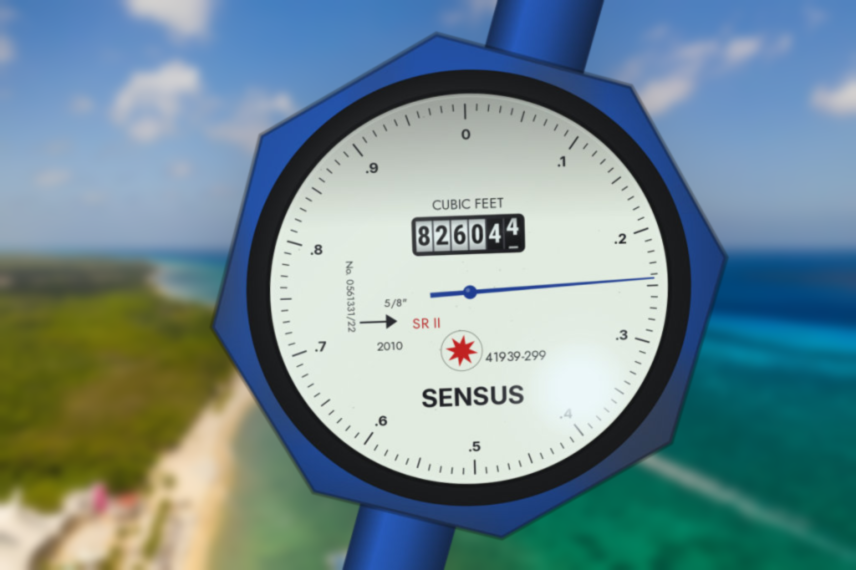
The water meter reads 826044.24ft³
